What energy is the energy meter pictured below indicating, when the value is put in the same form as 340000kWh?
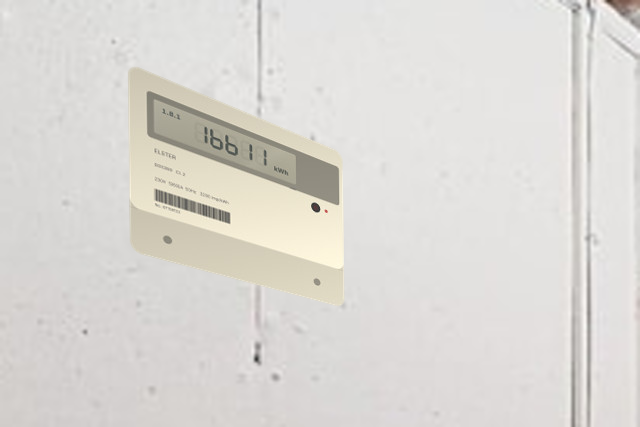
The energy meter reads 16611kWh
